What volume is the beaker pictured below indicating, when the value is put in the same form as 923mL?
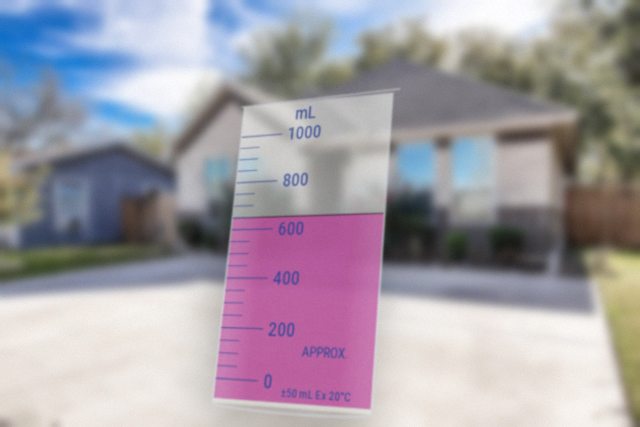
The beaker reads 650mL
